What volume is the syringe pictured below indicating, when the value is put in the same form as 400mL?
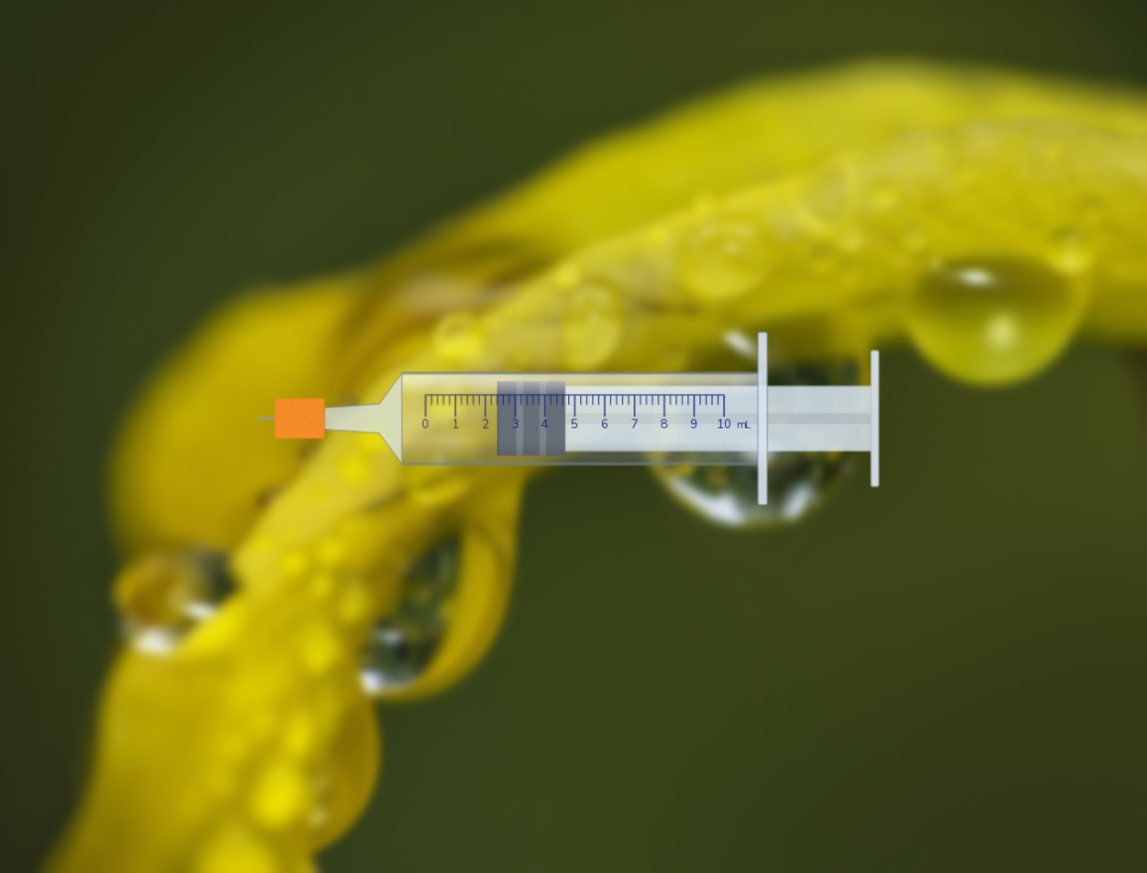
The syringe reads 2.4mL
